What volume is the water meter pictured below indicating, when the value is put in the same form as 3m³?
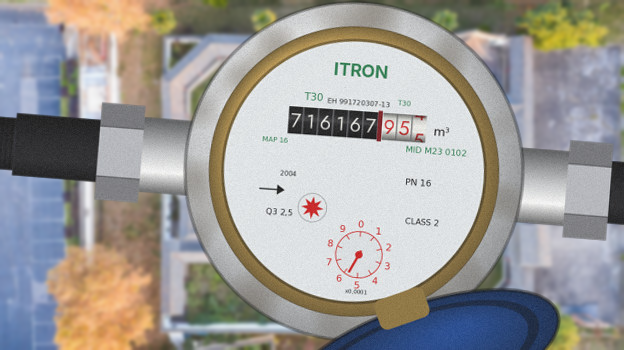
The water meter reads 716167.9545m³
